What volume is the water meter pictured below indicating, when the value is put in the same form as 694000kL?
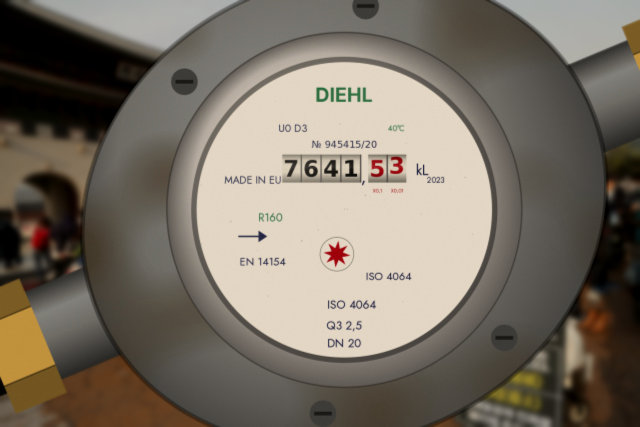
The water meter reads 7641.53kL
